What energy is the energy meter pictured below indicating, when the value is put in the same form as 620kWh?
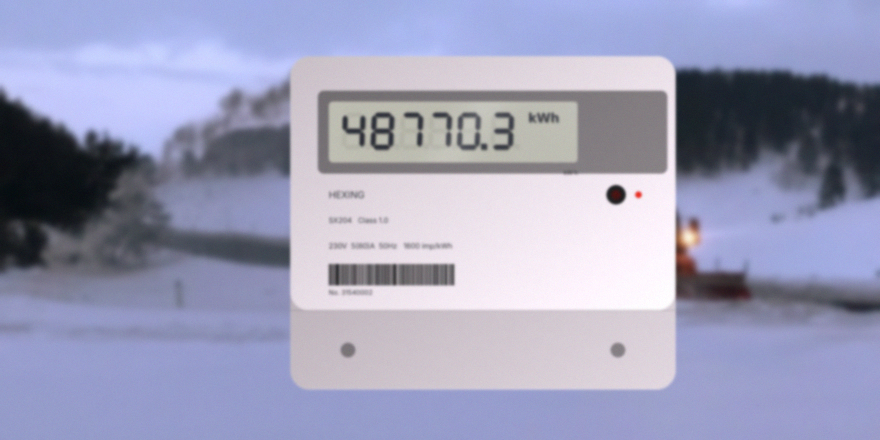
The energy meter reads 48770.3kWh
